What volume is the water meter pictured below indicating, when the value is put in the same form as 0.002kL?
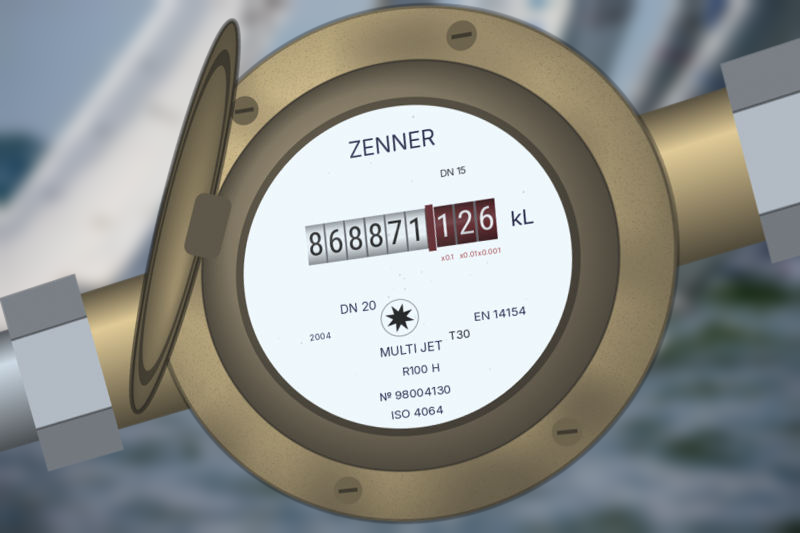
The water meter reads 868871.126kL
